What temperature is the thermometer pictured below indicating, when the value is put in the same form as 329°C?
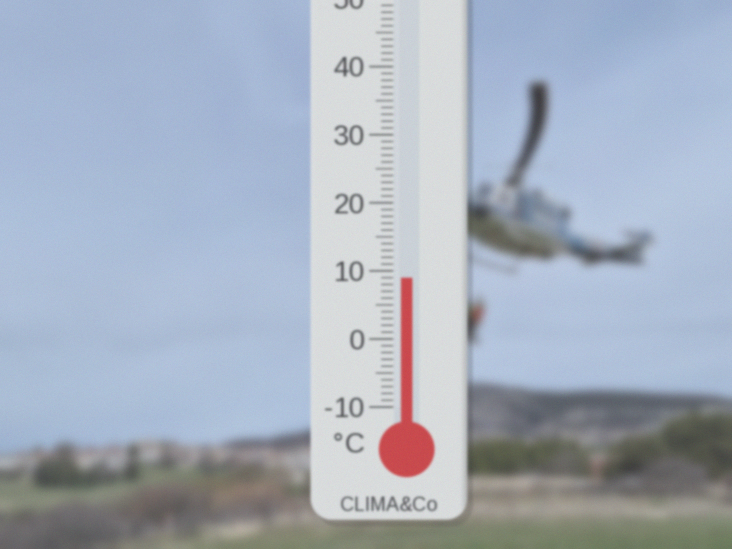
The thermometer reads 9°C
